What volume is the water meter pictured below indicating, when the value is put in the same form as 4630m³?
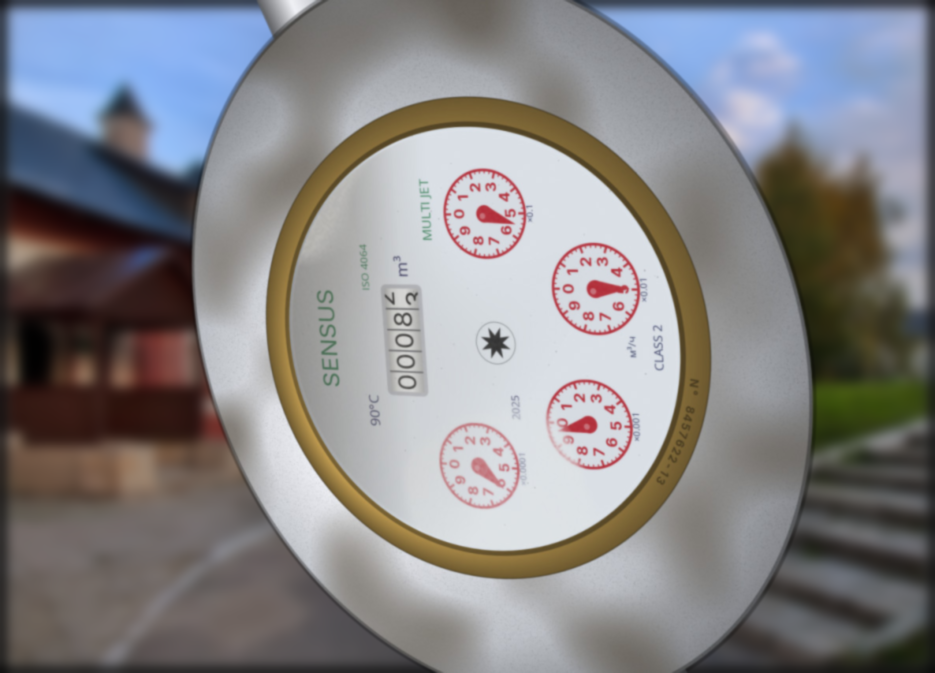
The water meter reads 82.5496m³
